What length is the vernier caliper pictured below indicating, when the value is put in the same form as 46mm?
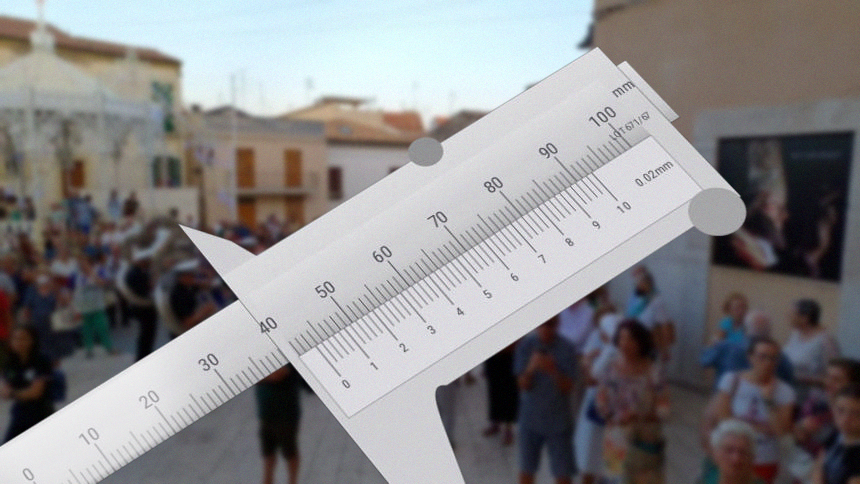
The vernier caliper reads 43.6mm
